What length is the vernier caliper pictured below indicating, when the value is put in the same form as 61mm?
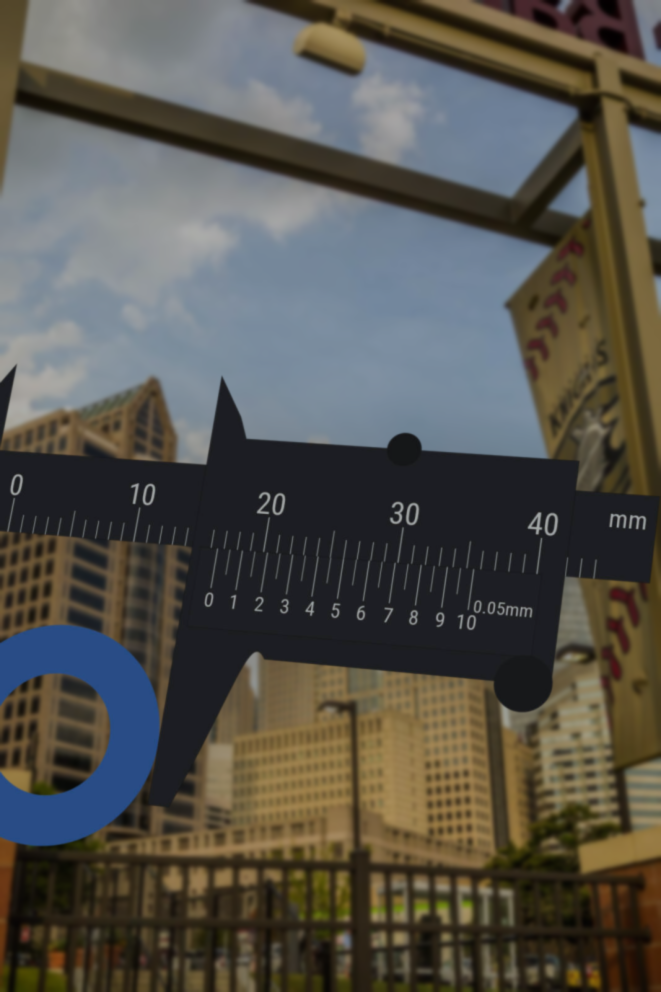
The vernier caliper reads 16.5mm
